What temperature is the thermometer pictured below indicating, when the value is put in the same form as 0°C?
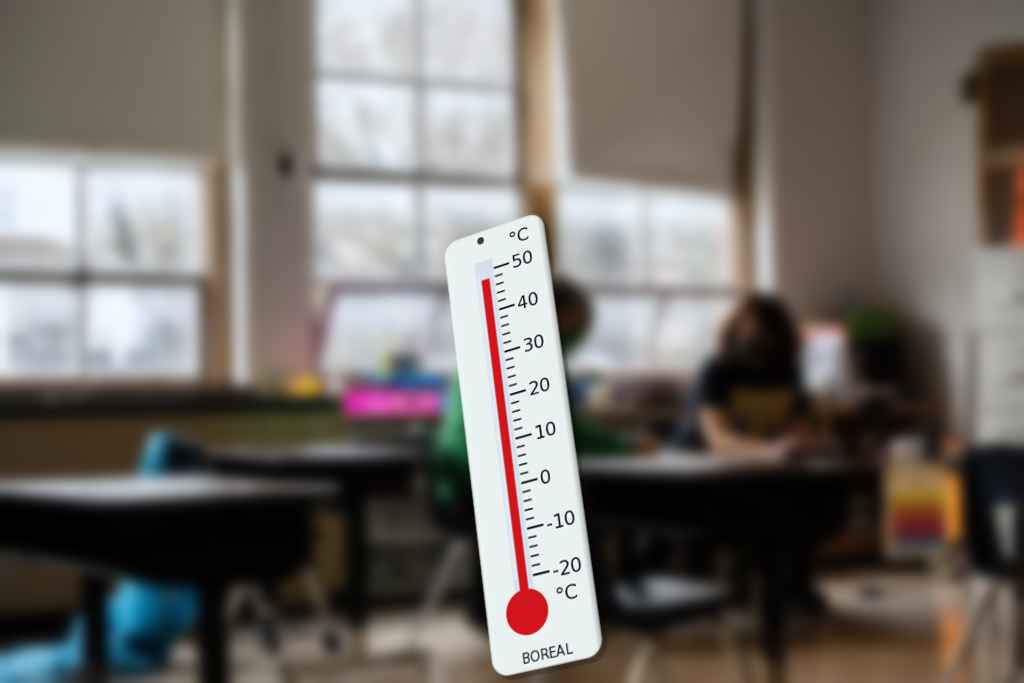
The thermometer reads 48°C
